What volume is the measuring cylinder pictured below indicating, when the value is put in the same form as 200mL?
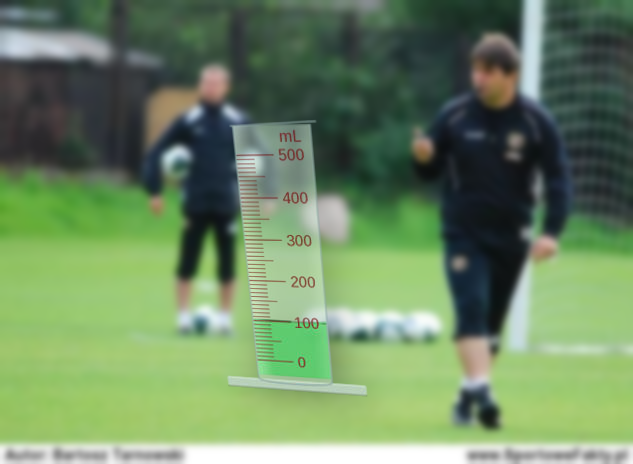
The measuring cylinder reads 100mL
